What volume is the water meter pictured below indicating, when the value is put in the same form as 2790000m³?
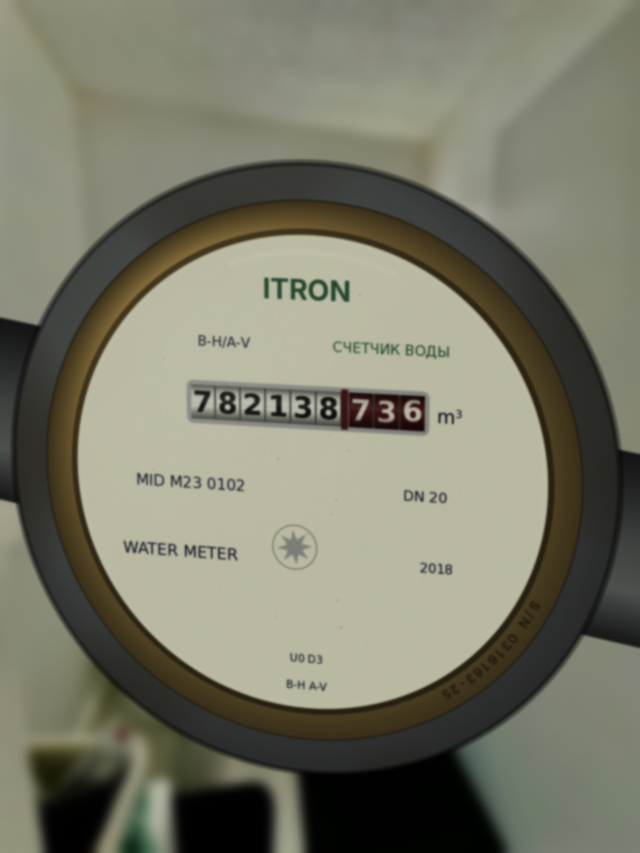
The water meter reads 782138.736m³
